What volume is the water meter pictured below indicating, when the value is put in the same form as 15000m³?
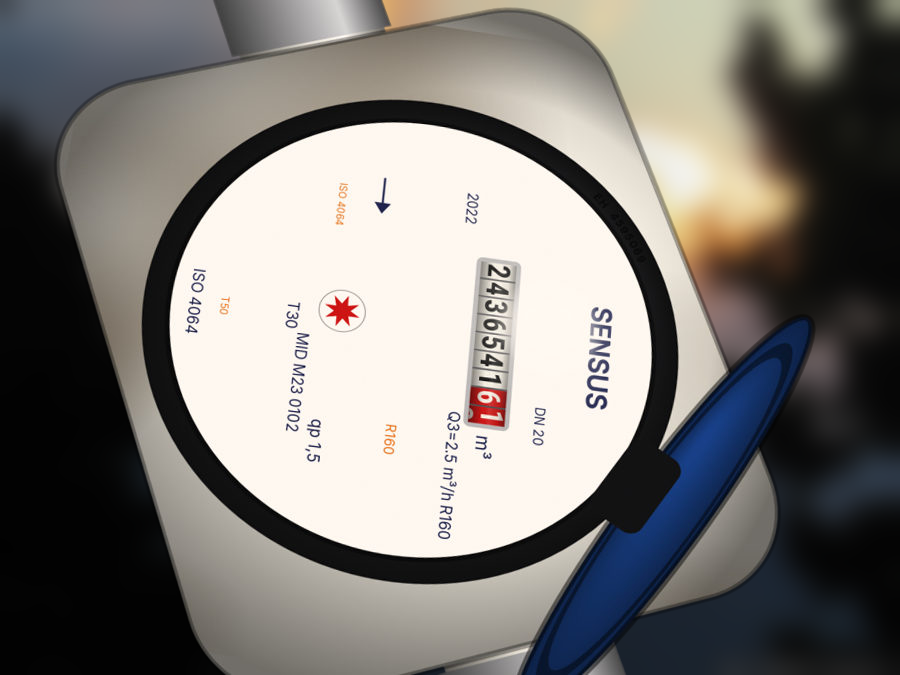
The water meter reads 2436541.61m³
